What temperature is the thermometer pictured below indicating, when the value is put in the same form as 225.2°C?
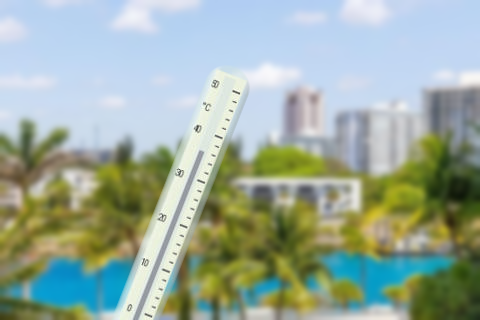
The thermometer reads 36°C
